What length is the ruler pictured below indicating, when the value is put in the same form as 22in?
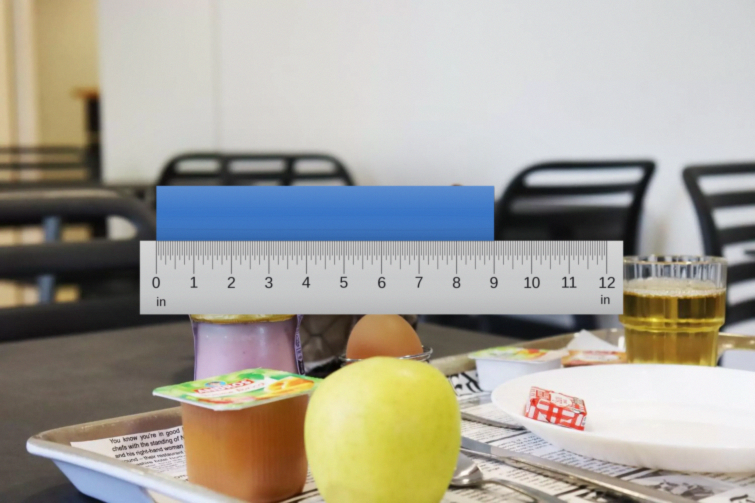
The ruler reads 9in
